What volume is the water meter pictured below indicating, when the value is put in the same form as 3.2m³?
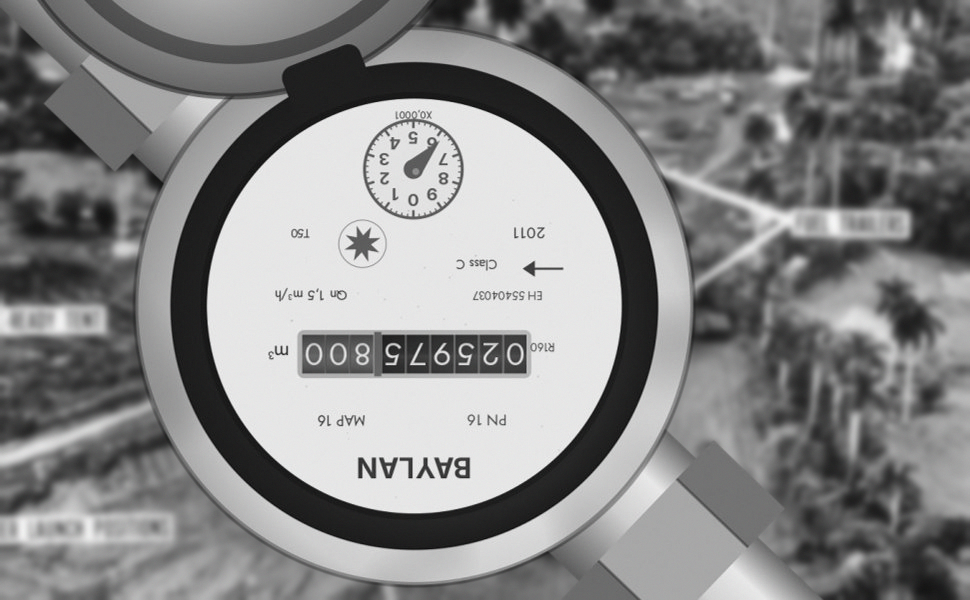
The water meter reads 25975.8006m³
